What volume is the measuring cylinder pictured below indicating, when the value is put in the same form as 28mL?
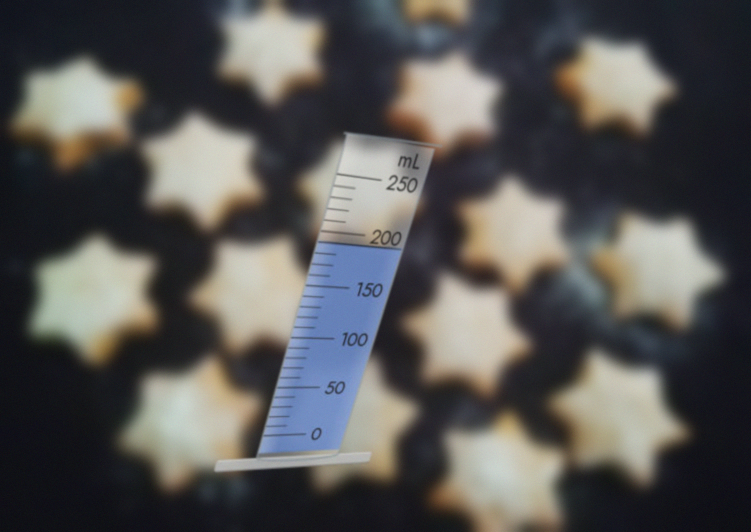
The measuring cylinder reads 190mL
